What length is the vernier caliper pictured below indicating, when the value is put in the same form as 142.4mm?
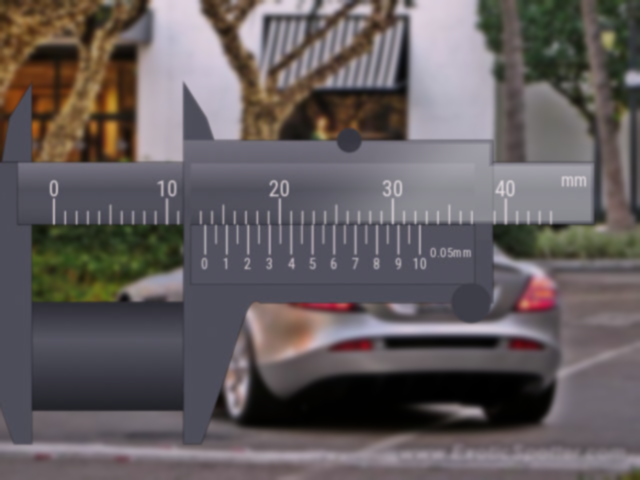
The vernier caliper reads 13.4mm
